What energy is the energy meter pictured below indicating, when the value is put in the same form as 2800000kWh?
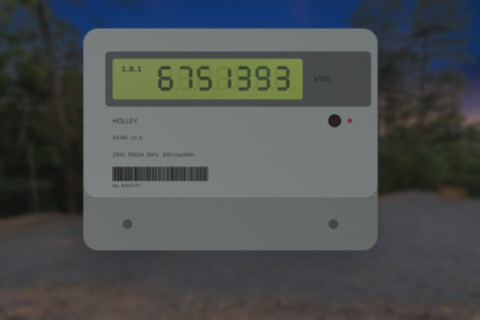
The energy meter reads 6751393kWh
